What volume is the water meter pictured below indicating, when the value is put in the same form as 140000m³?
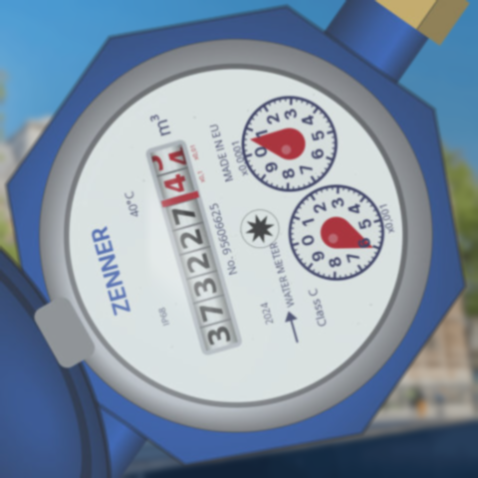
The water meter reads 373227.4360m³
